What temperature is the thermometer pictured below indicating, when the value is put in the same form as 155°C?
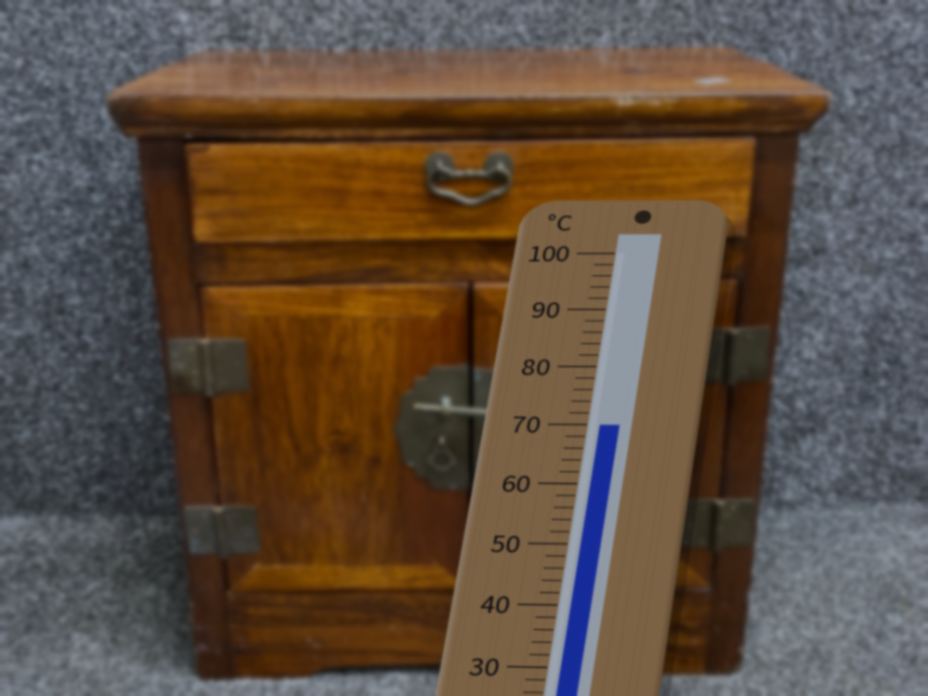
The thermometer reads 70°C
